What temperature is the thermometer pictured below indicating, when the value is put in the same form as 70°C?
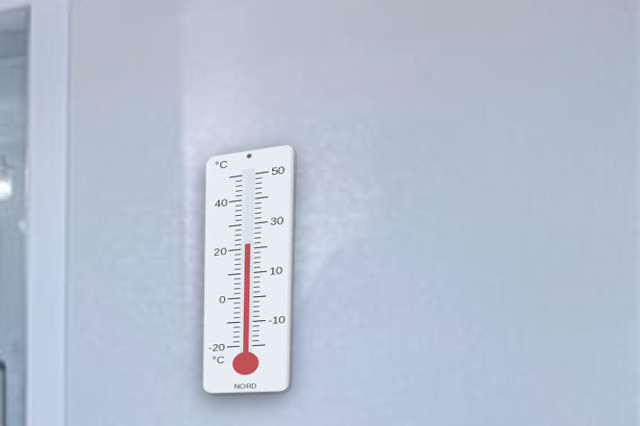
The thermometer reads 22°C
